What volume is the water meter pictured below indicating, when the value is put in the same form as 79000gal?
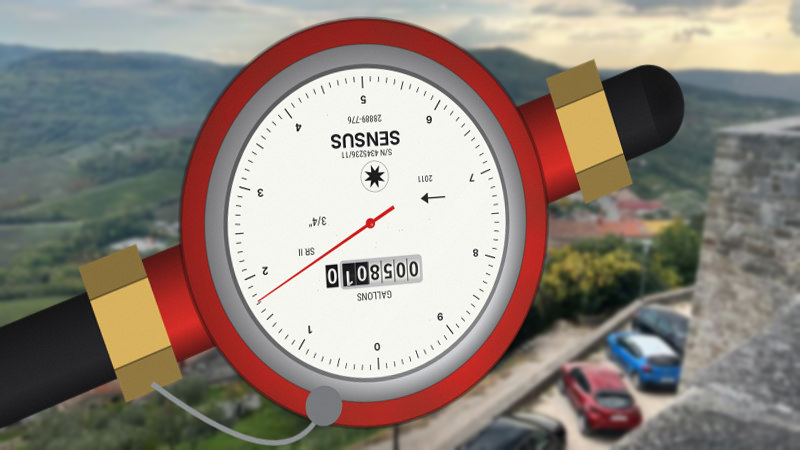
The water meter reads 58011.7gal
